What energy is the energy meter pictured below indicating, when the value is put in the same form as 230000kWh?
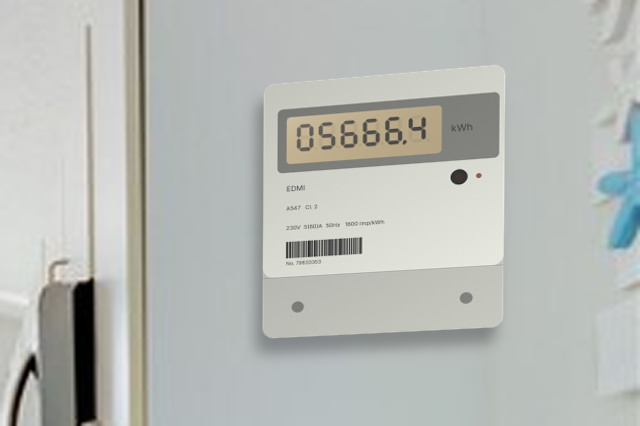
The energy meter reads 5666.4kWh
